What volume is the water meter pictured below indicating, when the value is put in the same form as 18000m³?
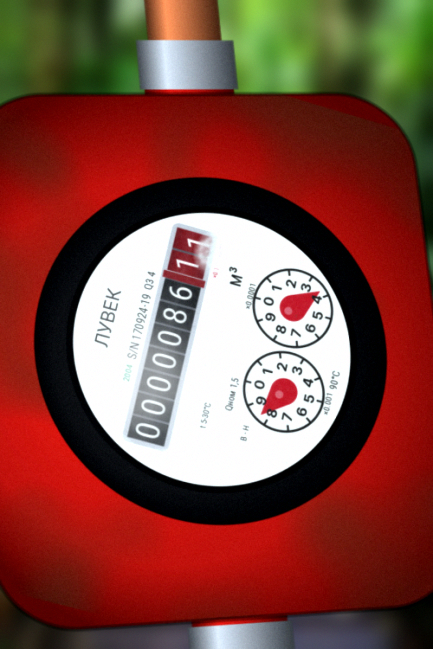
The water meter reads 86.1083m³
